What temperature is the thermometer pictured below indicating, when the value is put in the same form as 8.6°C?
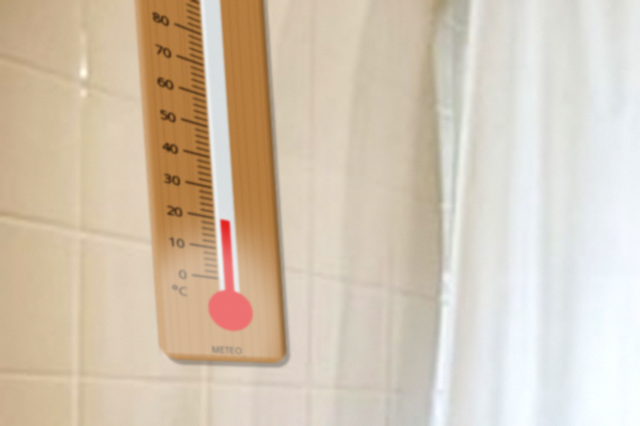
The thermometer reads 20°C
